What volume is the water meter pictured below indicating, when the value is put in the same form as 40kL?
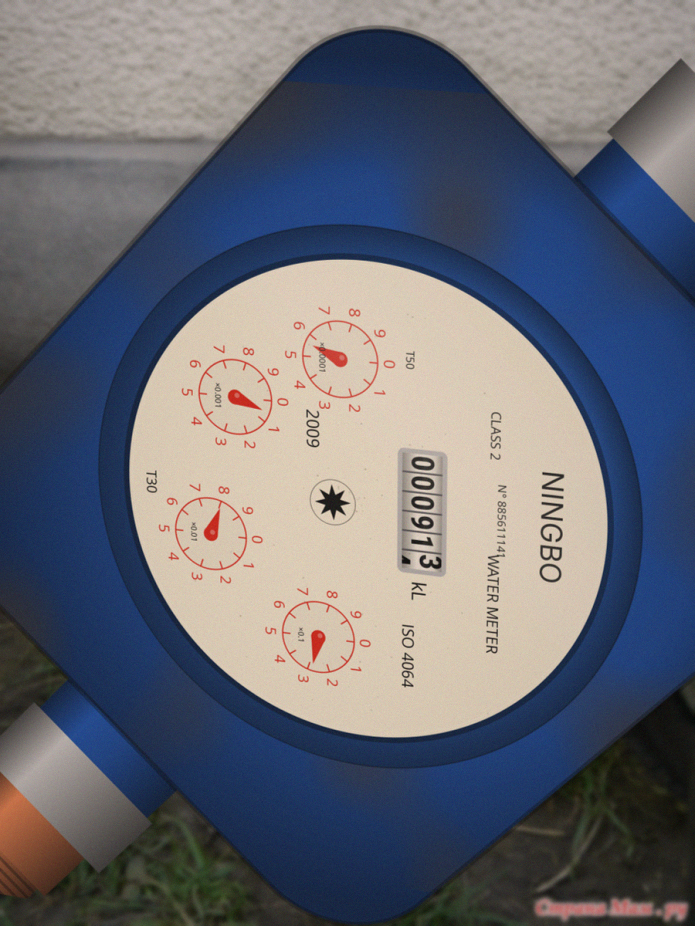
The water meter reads 913.2805kL
